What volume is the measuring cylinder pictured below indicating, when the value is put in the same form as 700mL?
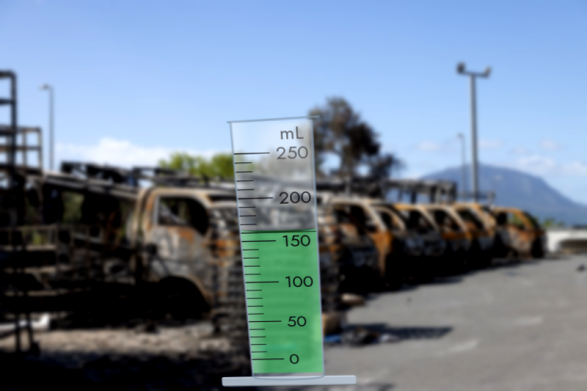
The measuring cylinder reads 160mL
